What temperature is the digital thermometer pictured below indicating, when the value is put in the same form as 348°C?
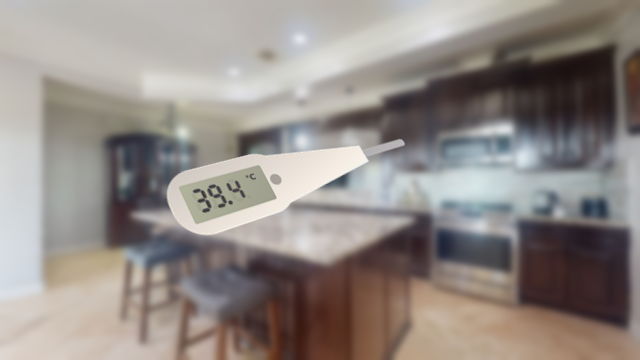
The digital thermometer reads 39.4°C
